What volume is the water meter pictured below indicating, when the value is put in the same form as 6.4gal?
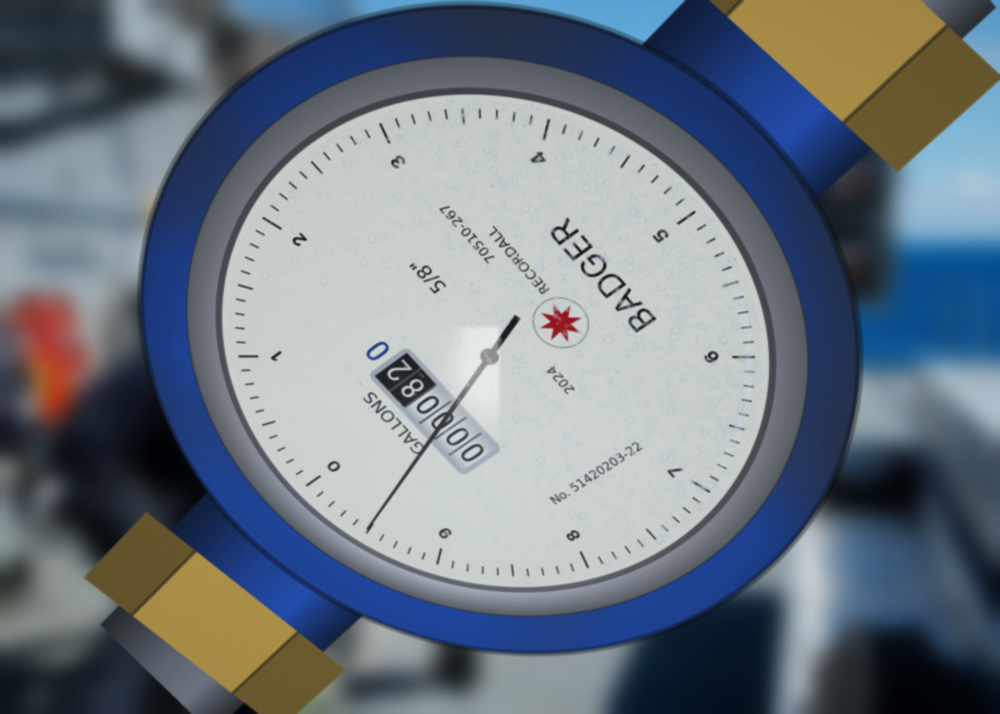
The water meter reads 819.5gal
